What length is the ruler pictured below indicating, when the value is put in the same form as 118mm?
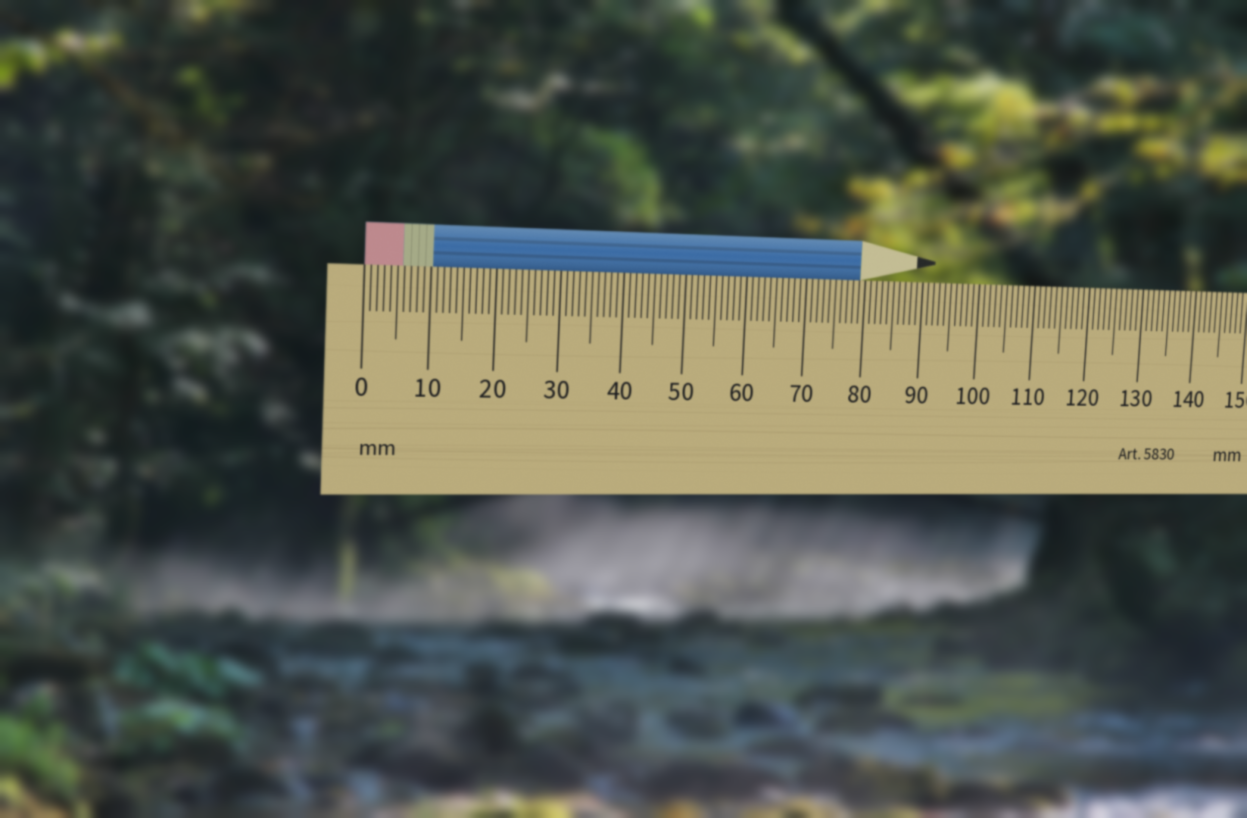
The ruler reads 92mm
